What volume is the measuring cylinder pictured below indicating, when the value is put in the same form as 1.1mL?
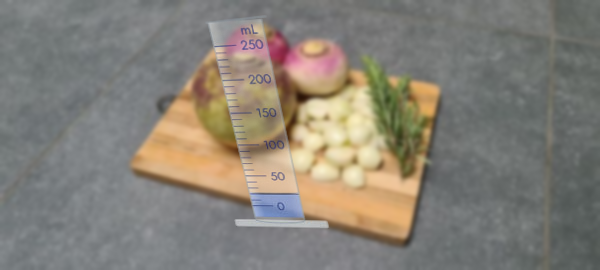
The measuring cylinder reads 20mL
